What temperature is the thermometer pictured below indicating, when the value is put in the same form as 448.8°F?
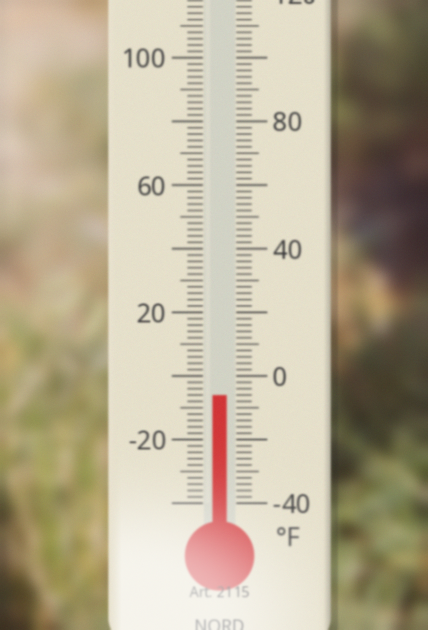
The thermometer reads -6°F
